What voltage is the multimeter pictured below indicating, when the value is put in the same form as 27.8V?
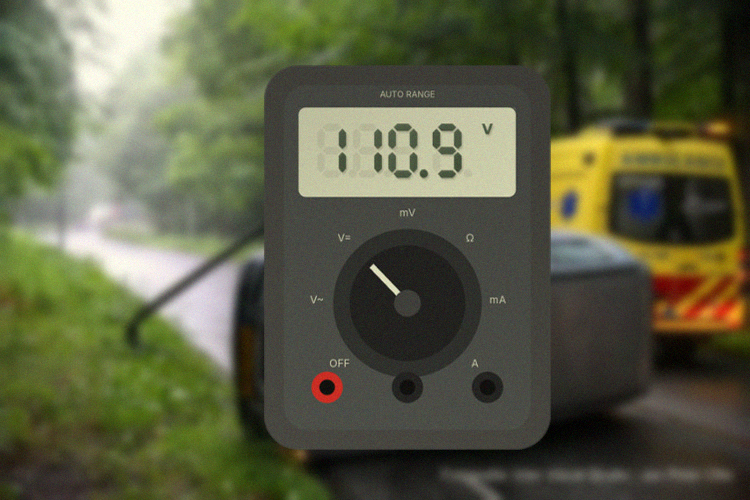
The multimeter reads 110.9V
